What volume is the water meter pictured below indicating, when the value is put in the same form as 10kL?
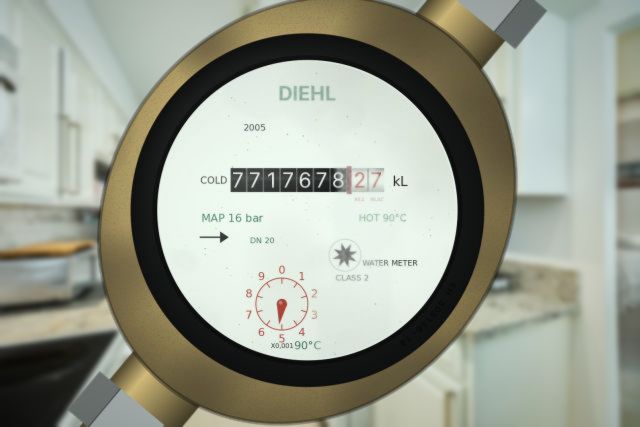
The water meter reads 7717678.275kL
